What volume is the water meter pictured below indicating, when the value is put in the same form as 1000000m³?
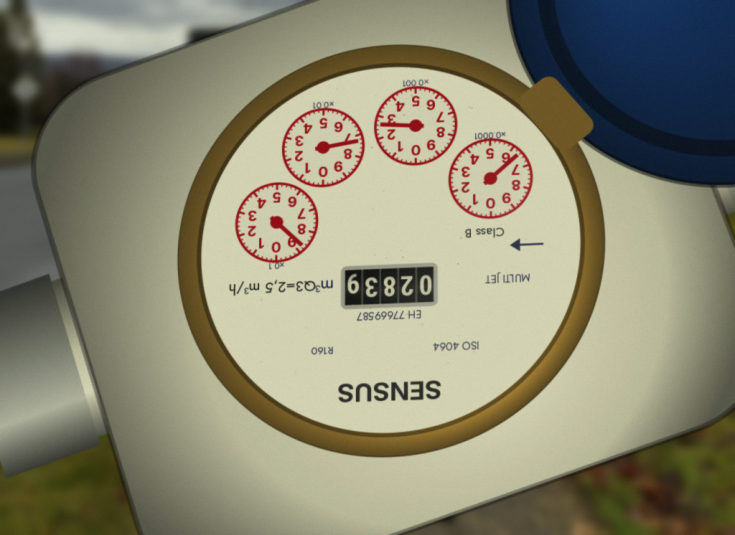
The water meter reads 2838.8726m³
